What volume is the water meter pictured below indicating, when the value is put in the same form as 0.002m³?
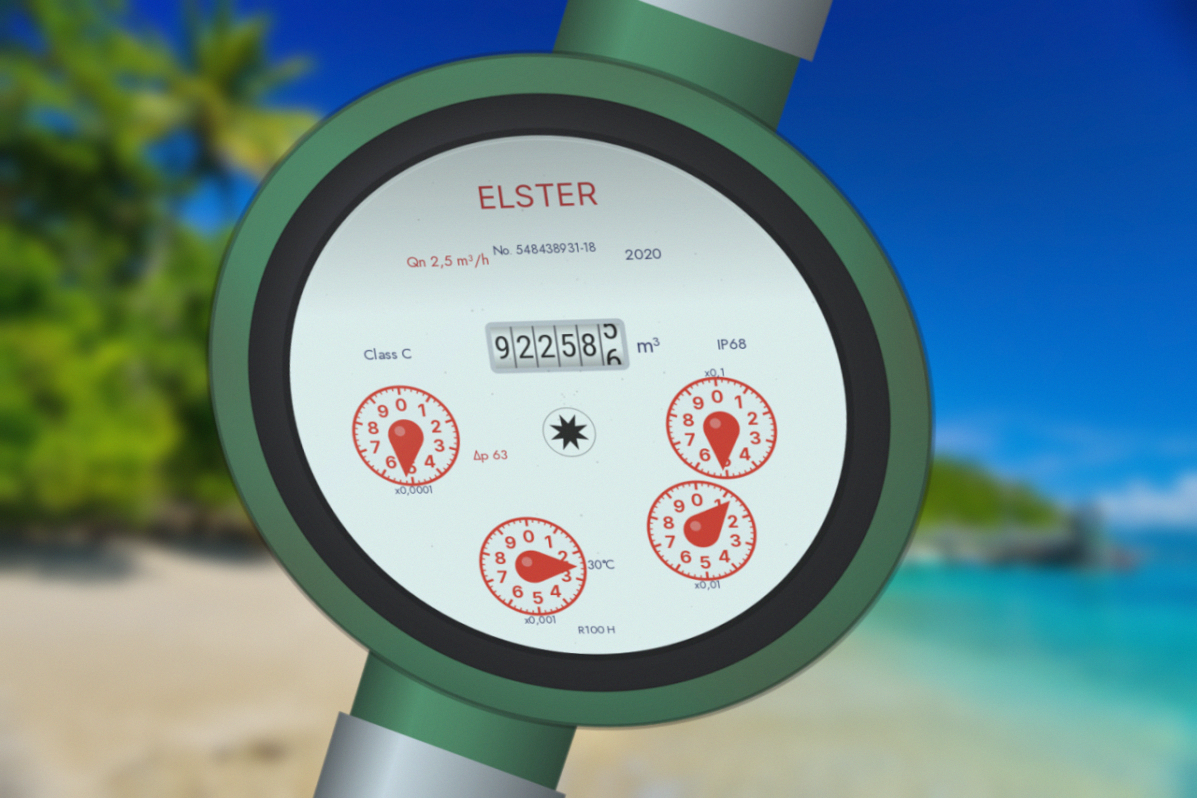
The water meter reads 922585.5125m³
